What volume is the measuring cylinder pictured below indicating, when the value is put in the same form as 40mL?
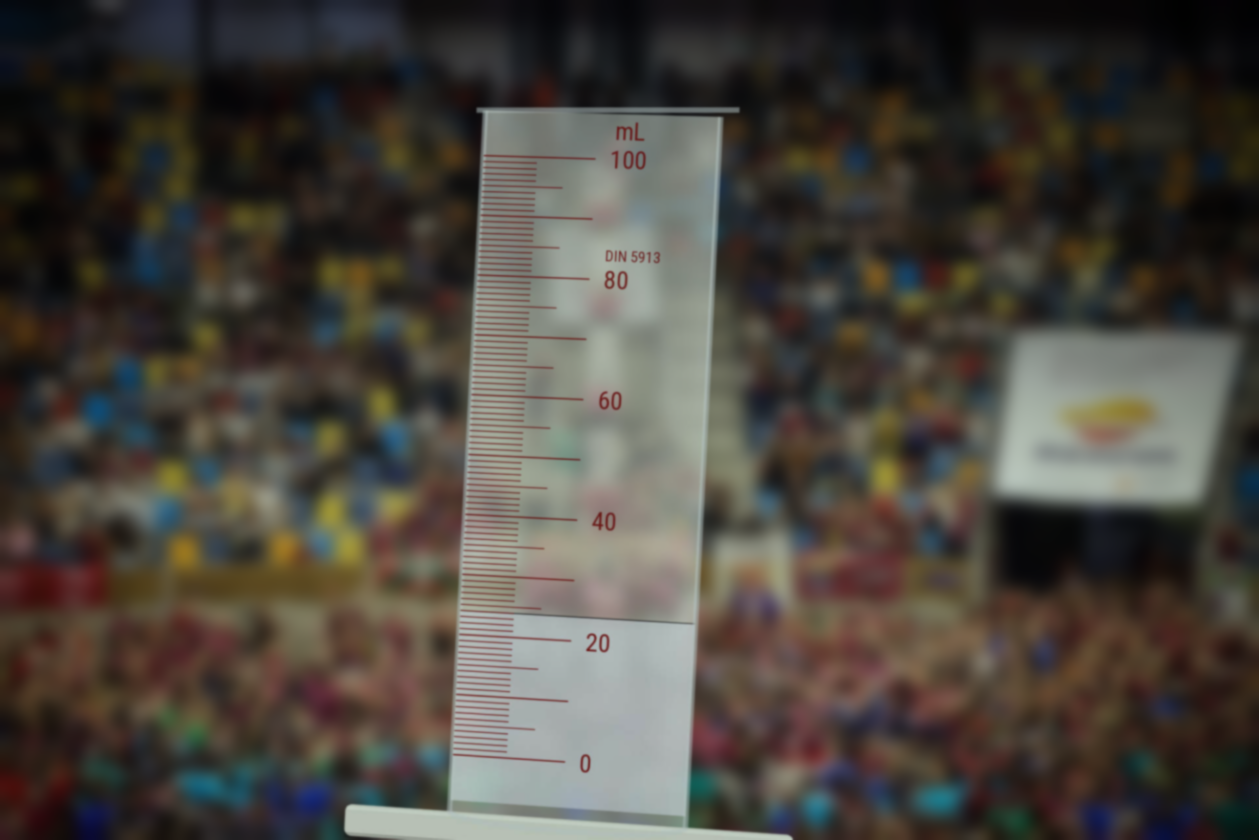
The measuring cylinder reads 24mL
